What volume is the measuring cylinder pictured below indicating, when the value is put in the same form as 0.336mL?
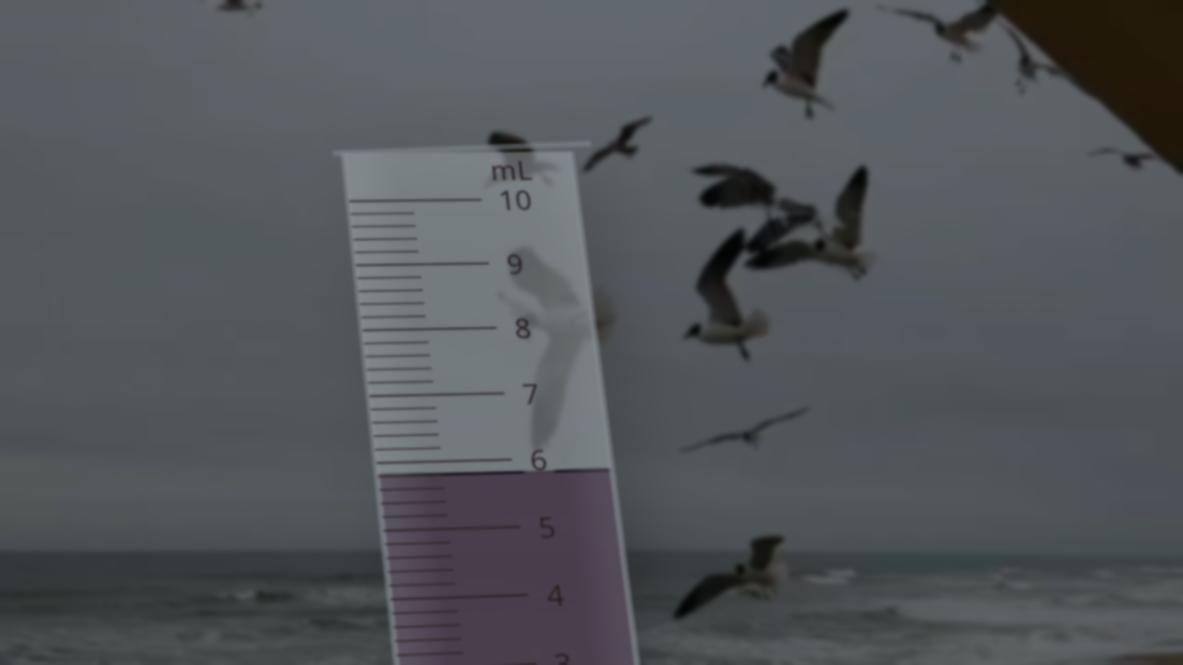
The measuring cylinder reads 5.8mL
